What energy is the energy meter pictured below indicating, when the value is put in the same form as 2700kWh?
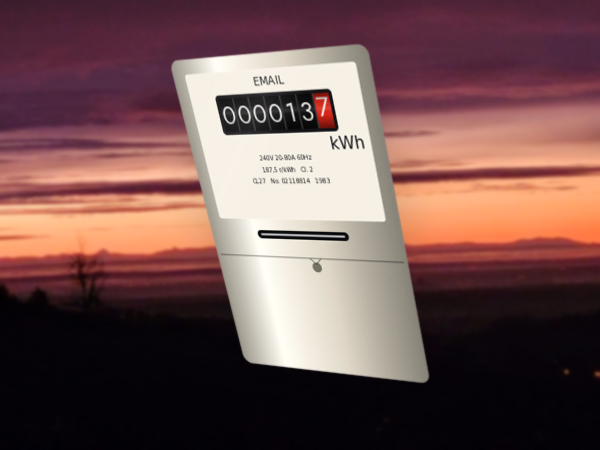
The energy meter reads 13.7kWh
